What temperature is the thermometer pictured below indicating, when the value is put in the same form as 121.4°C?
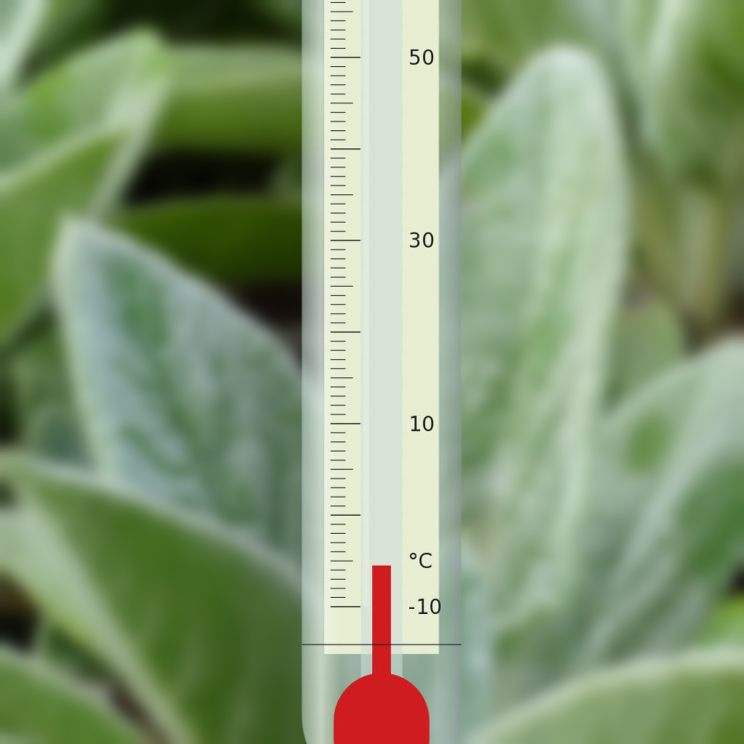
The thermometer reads -5.5°C
